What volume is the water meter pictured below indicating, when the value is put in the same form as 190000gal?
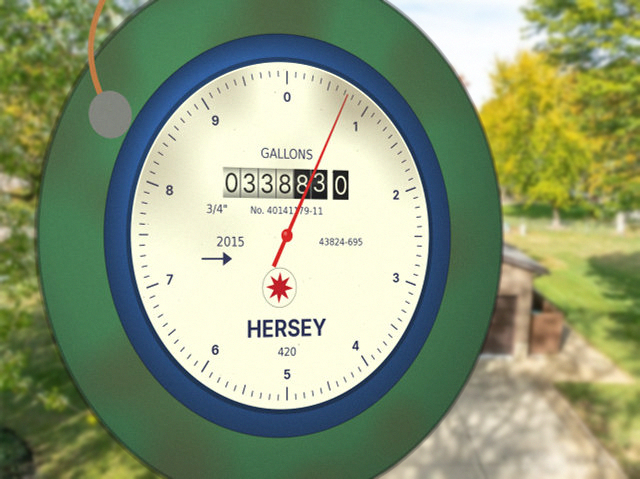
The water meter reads 338830.7gal
